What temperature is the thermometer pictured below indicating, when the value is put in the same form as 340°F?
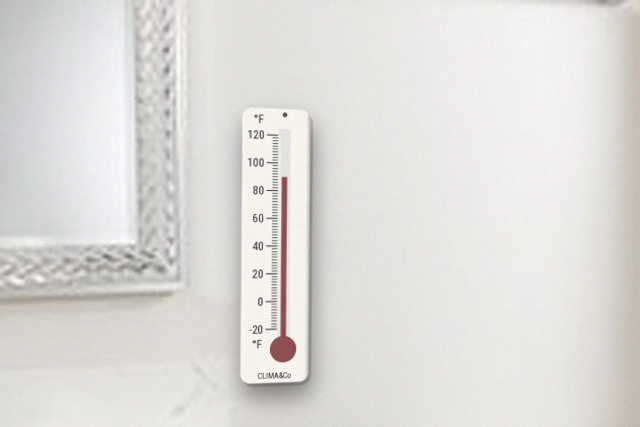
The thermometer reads 90°F
